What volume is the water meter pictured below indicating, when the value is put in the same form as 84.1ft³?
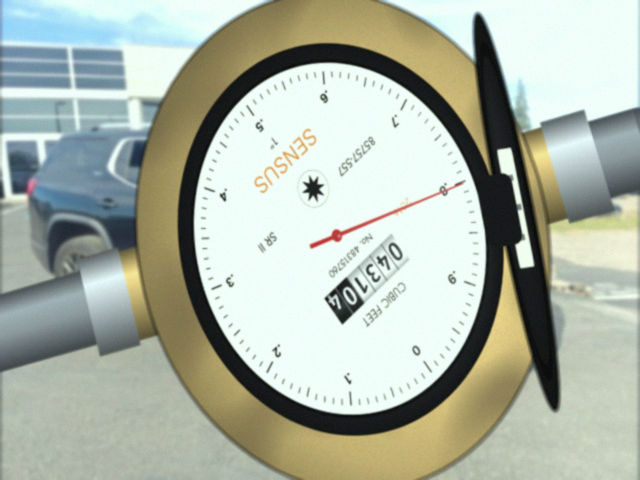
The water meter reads 43103.80ft³
